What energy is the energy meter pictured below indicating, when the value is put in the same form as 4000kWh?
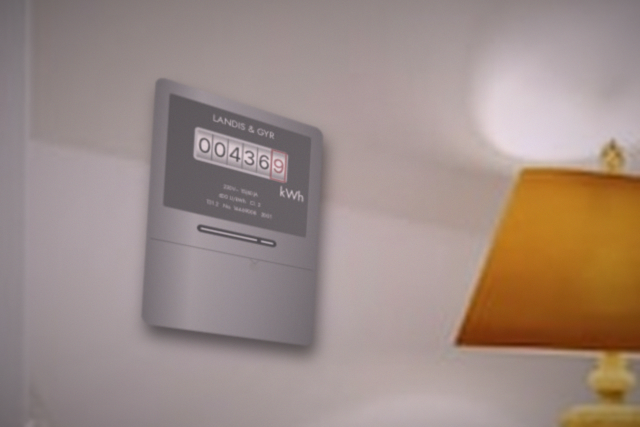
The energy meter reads 436.9kWh
